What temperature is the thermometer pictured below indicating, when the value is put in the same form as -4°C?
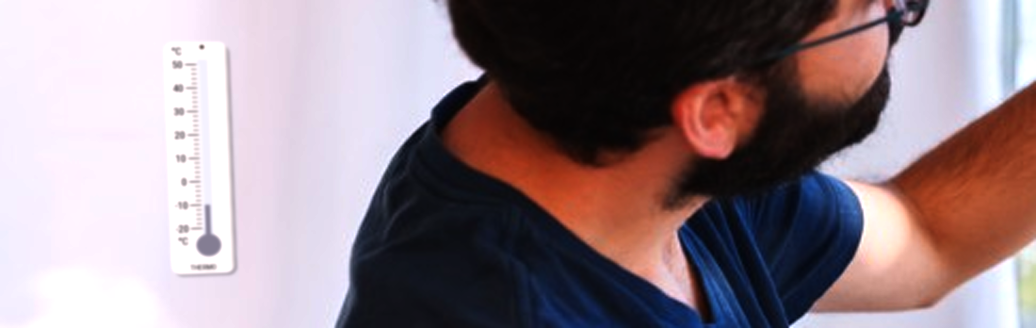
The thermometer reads -10°C
